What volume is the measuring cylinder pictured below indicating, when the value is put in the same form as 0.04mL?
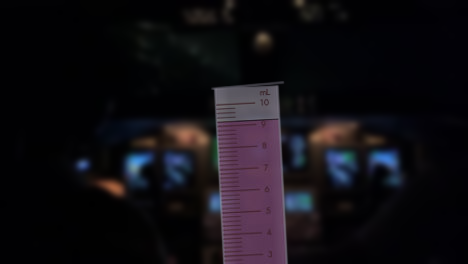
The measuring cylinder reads 9.2mL
